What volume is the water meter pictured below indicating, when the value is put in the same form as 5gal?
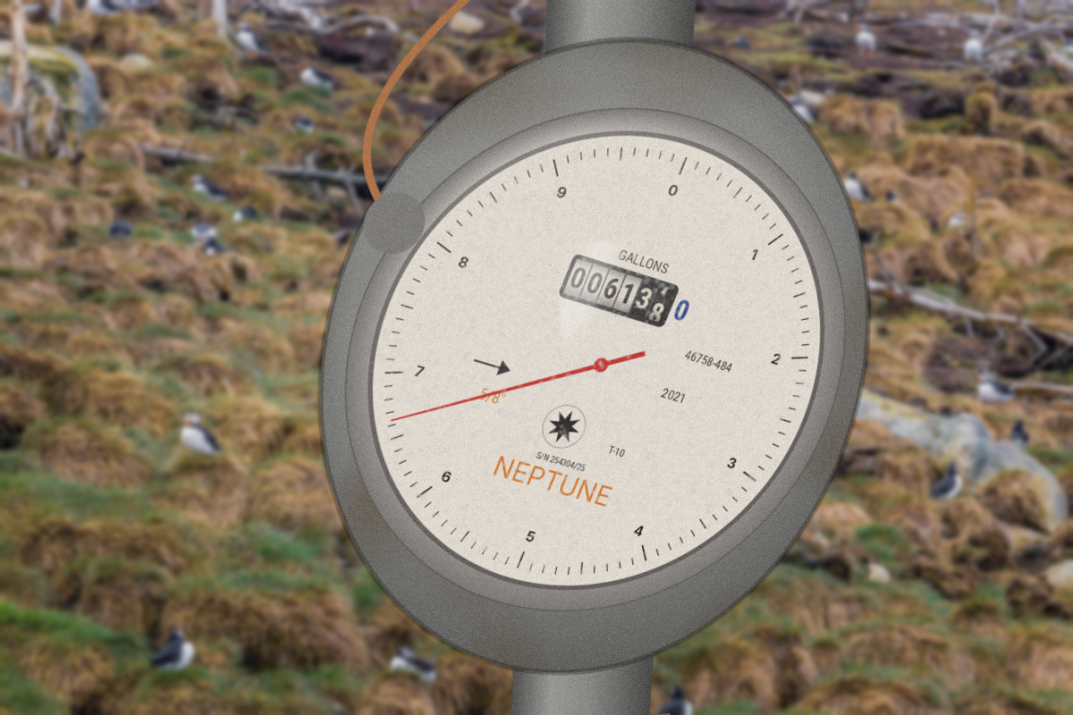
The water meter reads 61376.6gal
